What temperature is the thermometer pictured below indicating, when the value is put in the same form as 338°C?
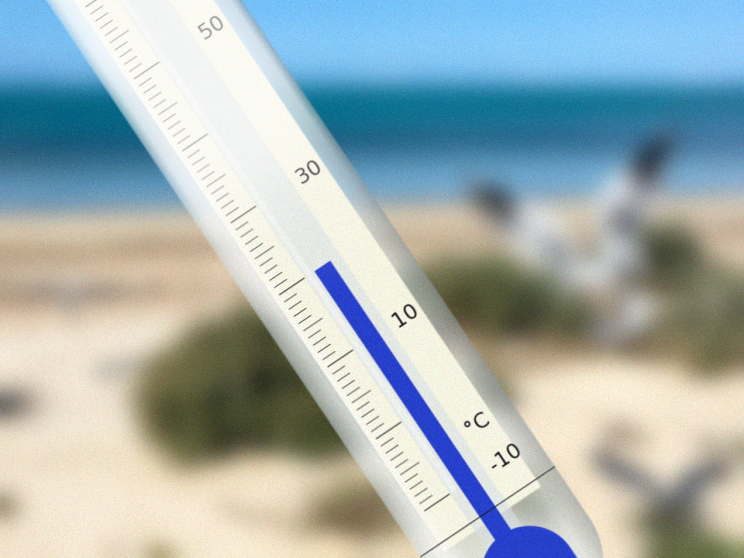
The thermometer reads 20°C
